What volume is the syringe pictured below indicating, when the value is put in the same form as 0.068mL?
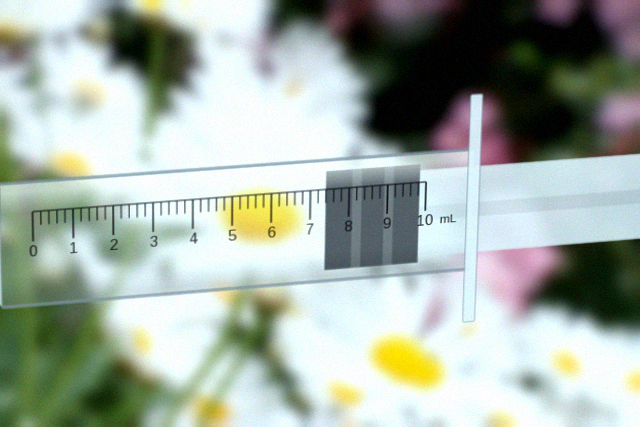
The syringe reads 7.4mL
